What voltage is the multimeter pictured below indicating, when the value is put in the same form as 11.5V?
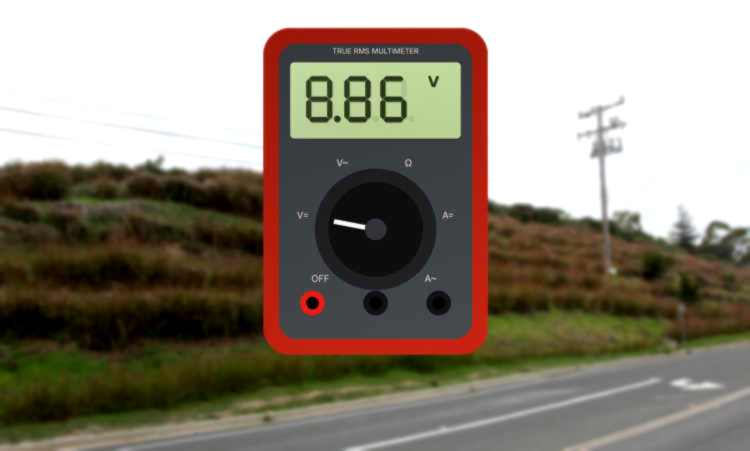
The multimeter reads 8.86V
